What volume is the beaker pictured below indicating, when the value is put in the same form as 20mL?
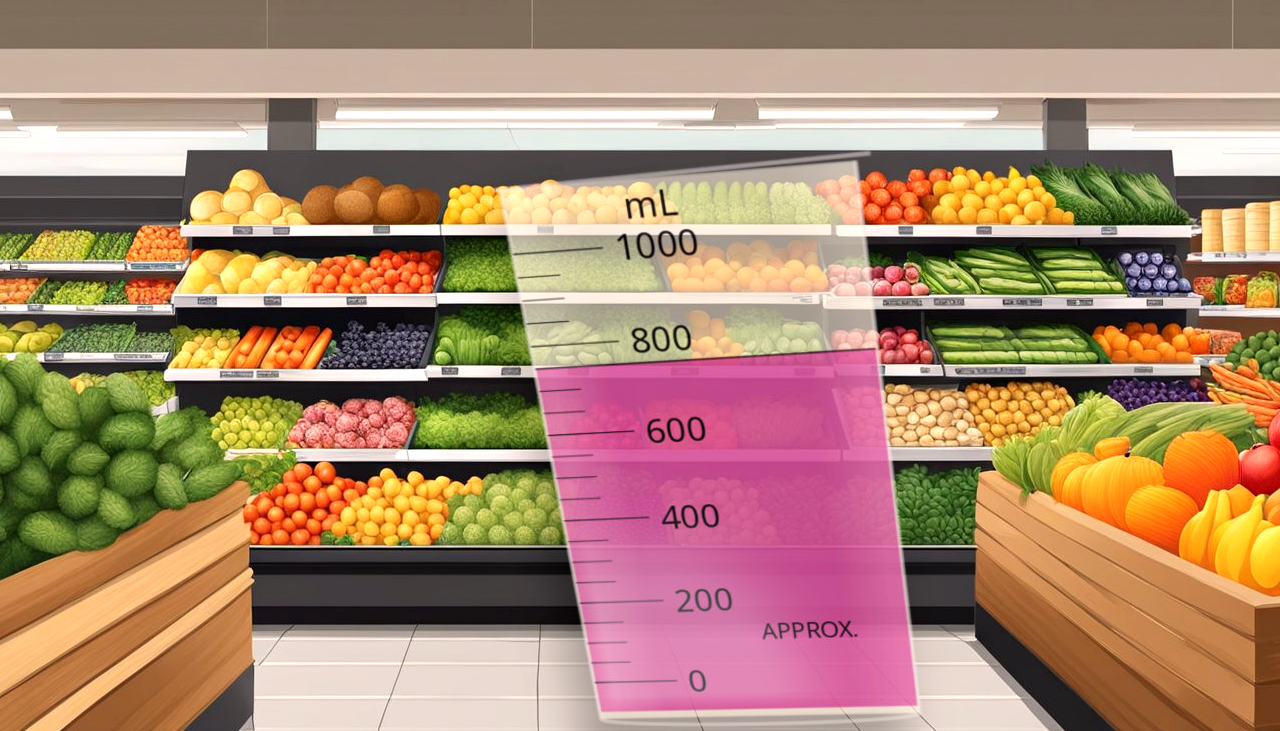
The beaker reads 750mL
